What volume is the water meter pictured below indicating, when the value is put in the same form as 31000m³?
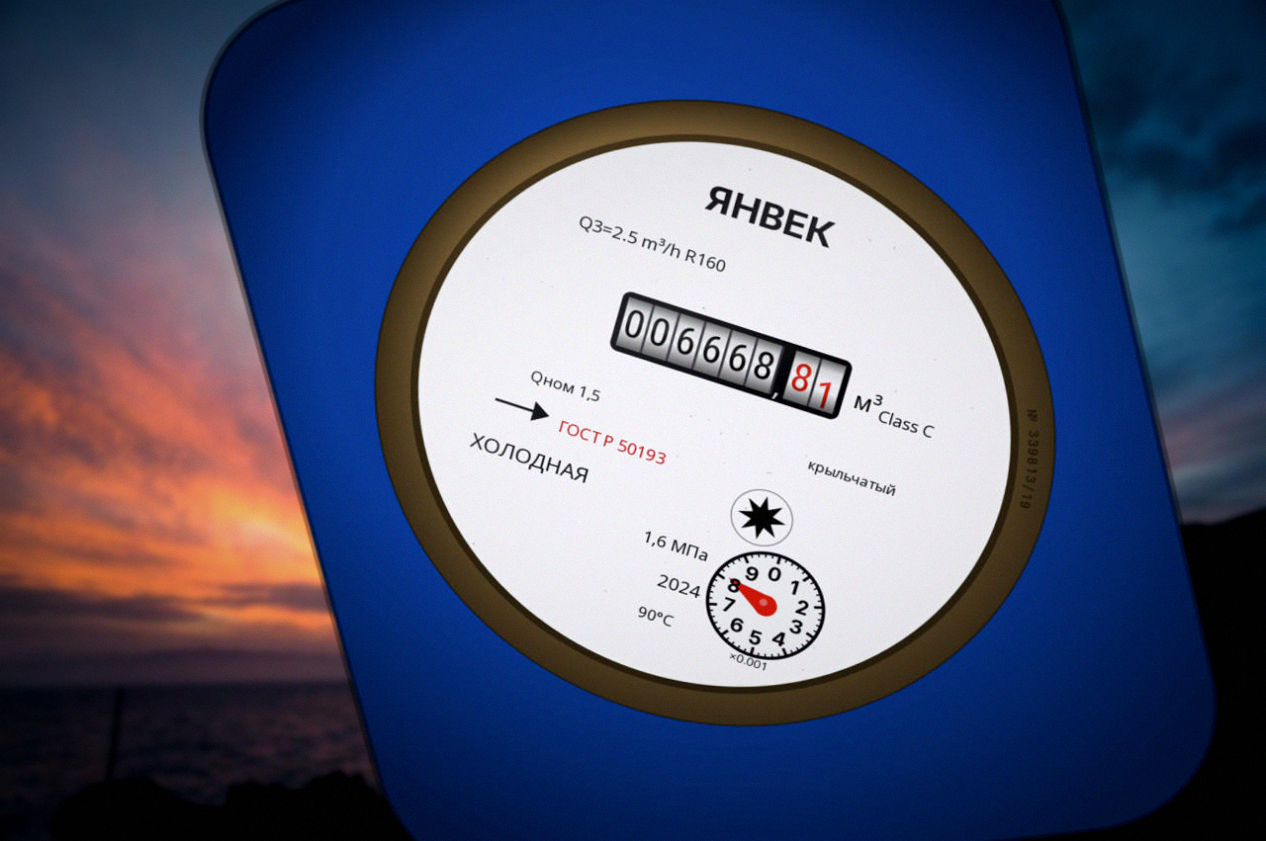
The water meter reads 6668.808m³
